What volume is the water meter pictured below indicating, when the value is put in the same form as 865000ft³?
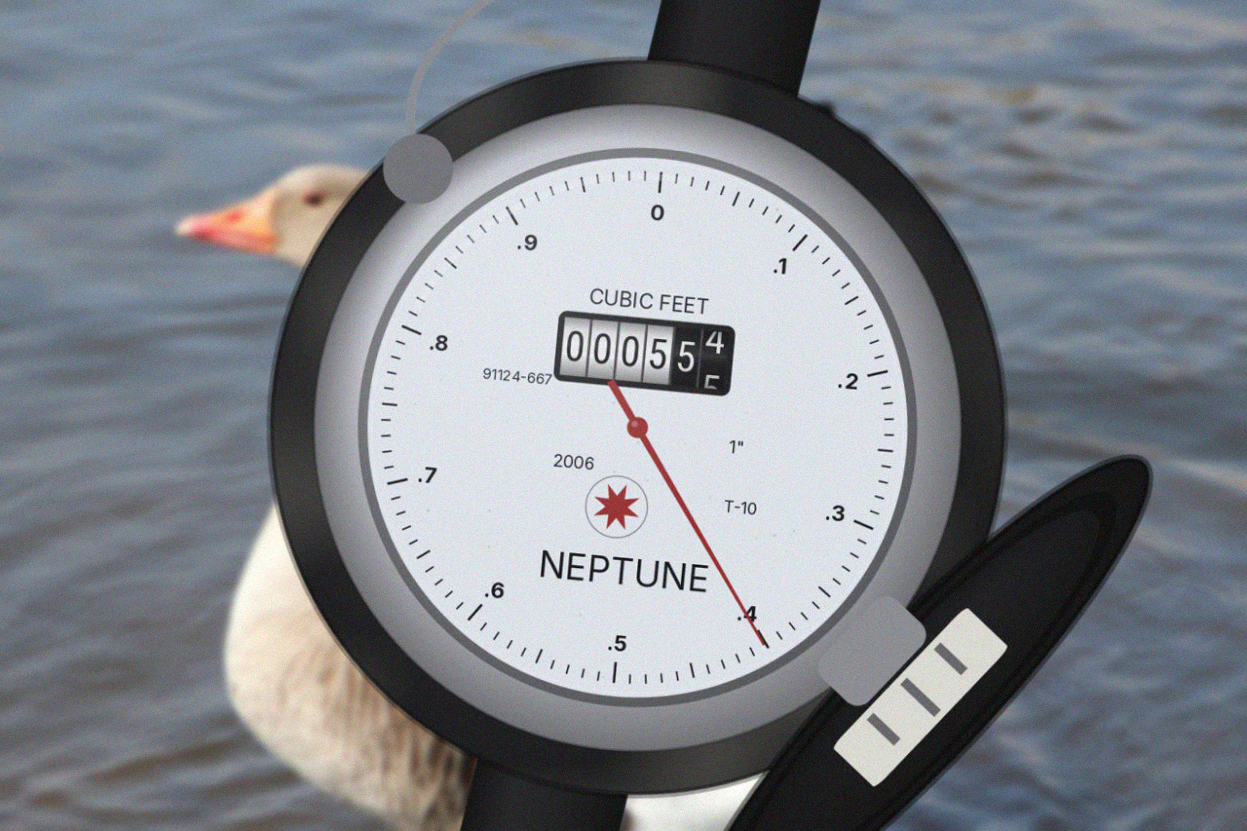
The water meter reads 554.40ft³
